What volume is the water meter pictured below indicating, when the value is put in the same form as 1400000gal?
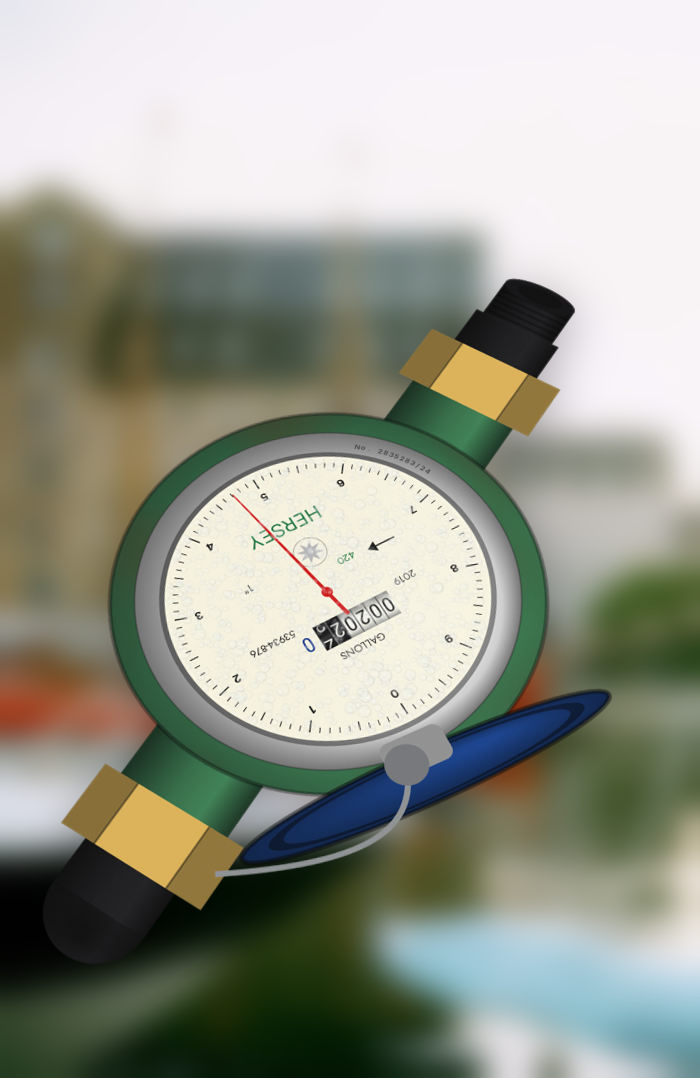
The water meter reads 20224.7gal
